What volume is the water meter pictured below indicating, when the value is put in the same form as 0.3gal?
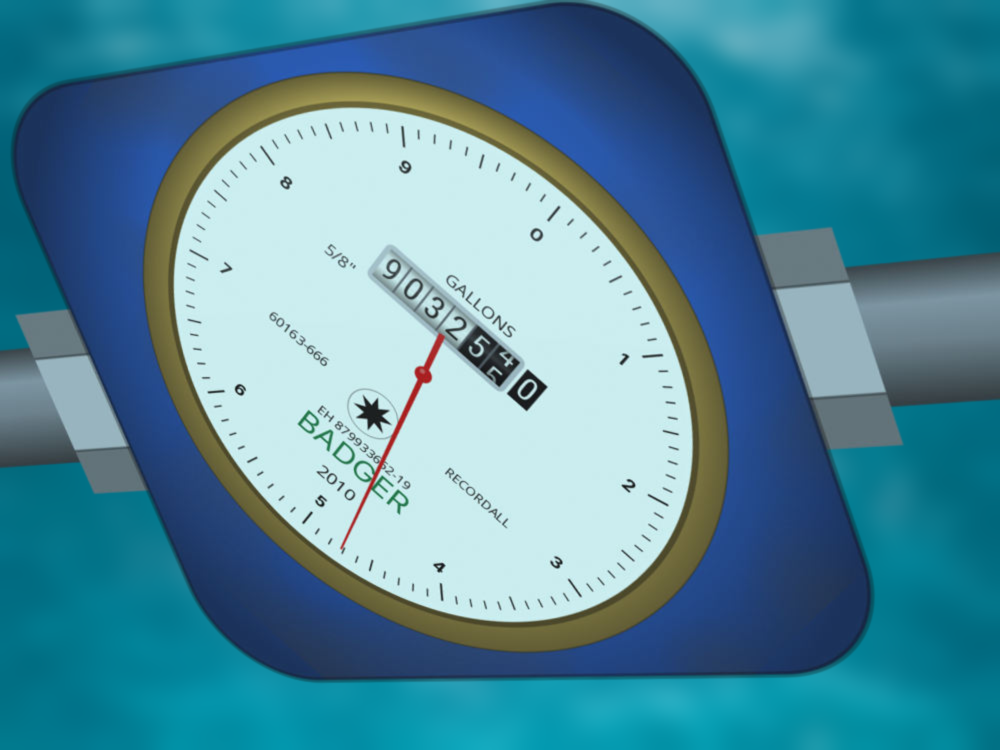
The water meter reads 9032544.7gal
